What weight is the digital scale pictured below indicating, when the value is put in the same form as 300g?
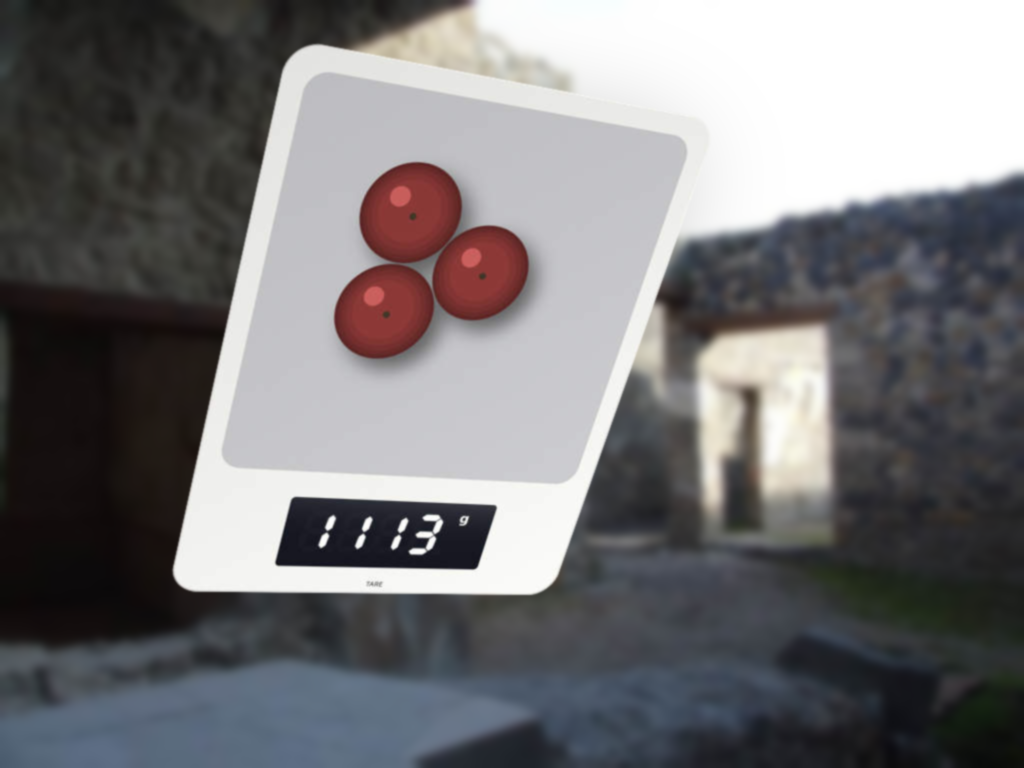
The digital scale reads 1113g
